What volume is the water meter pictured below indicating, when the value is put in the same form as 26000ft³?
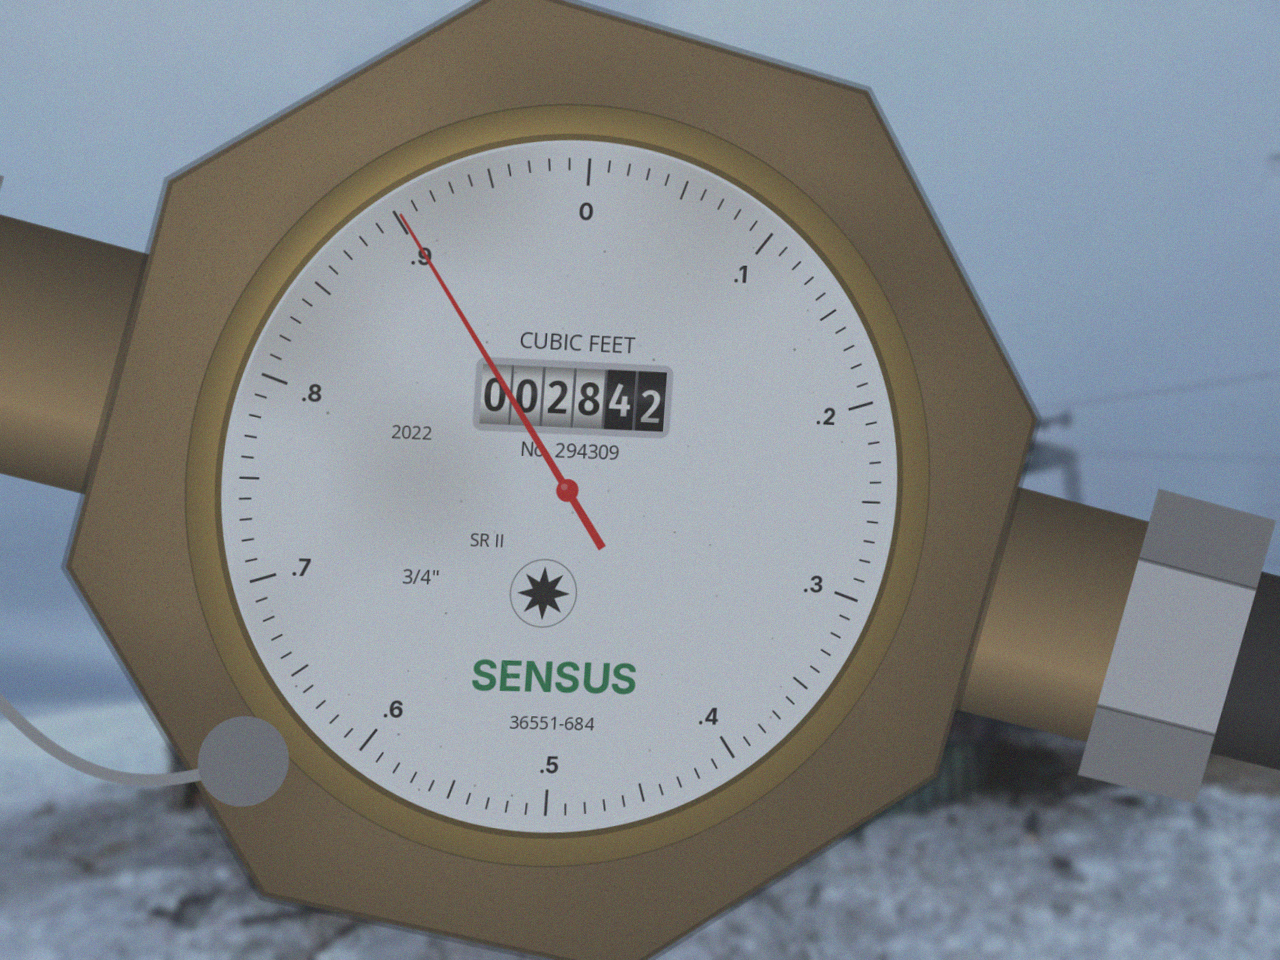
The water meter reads 2841.90ft³
